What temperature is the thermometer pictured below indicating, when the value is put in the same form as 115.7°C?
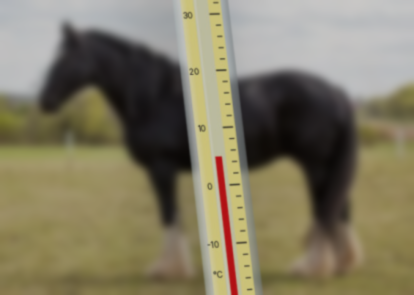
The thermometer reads 5°C
